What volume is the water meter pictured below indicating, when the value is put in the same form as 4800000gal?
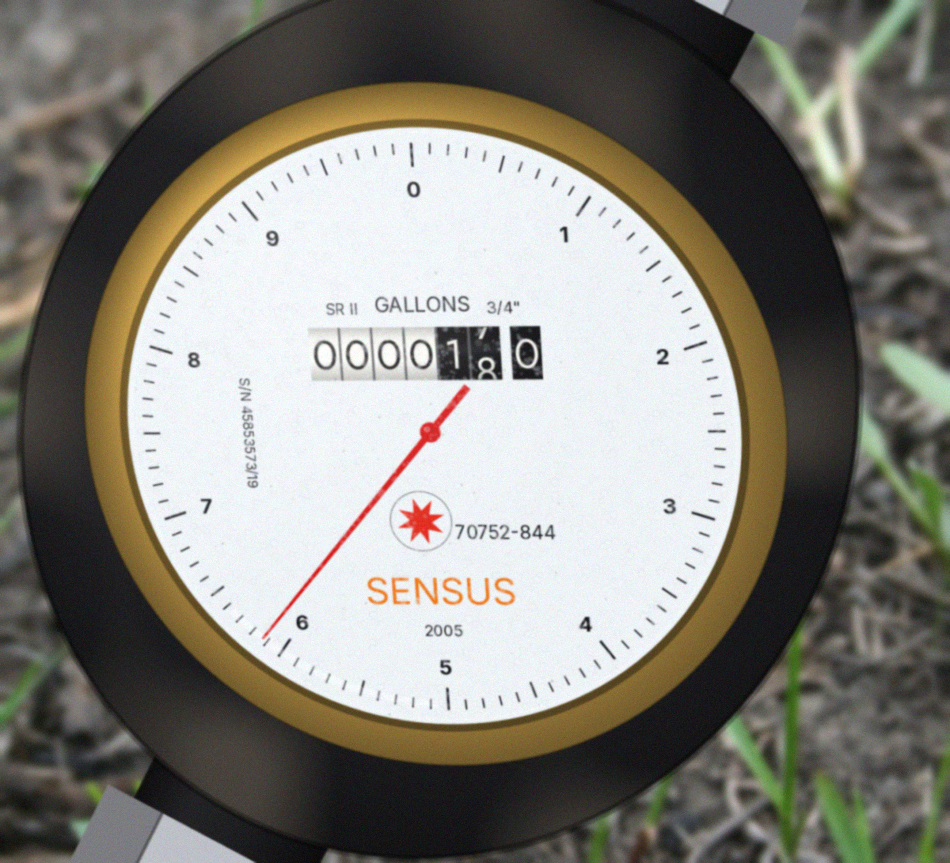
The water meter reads 176.1gal
